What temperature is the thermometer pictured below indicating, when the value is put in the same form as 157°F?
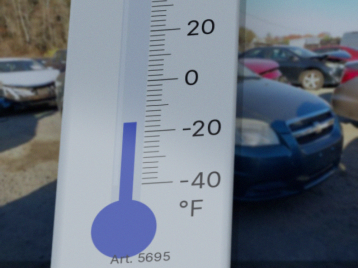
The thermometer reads -16°F
